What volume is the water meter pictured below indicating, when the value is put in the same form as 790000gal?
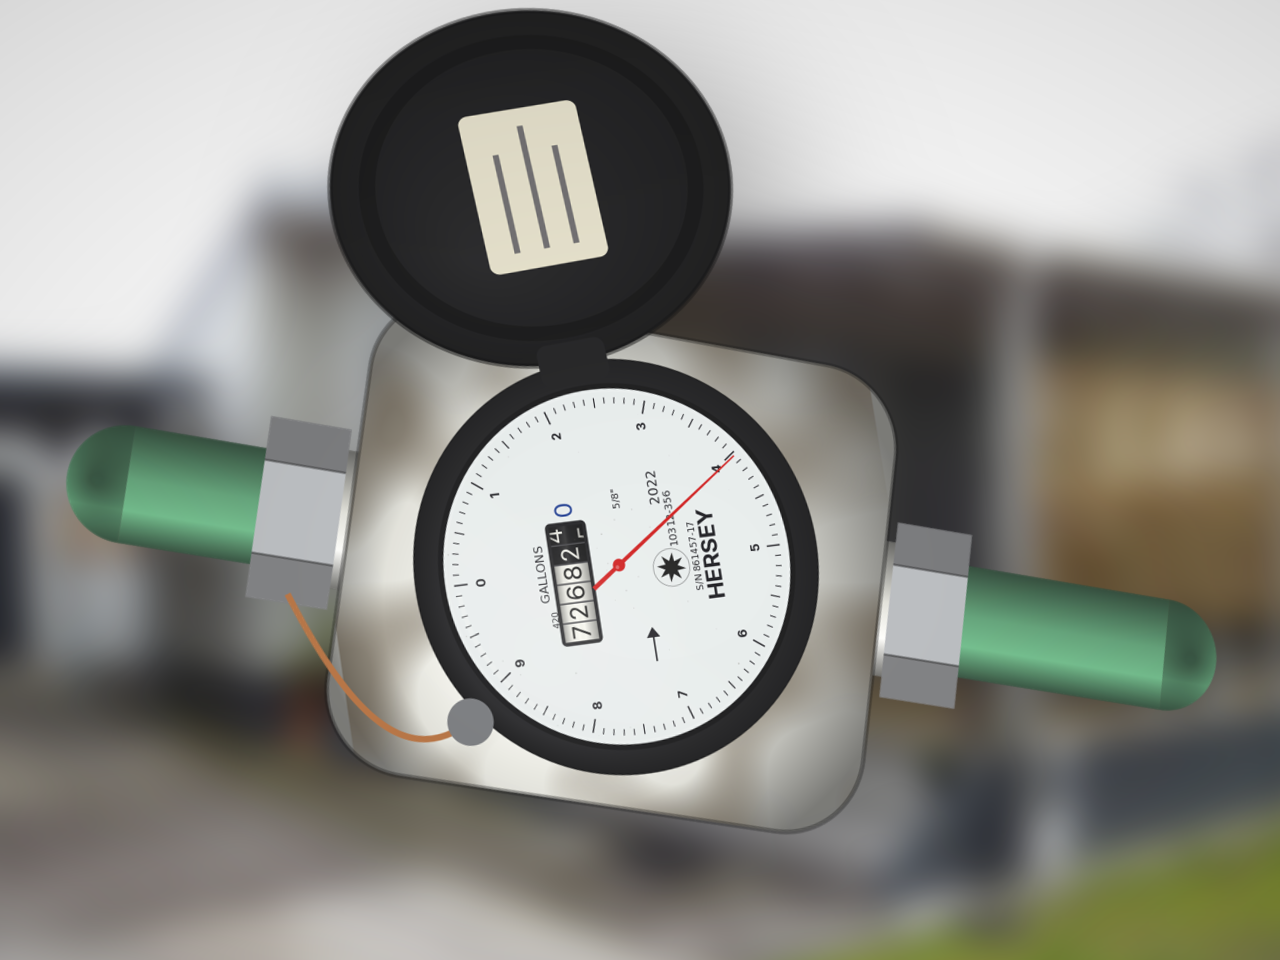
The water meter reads 7268244.0gal
